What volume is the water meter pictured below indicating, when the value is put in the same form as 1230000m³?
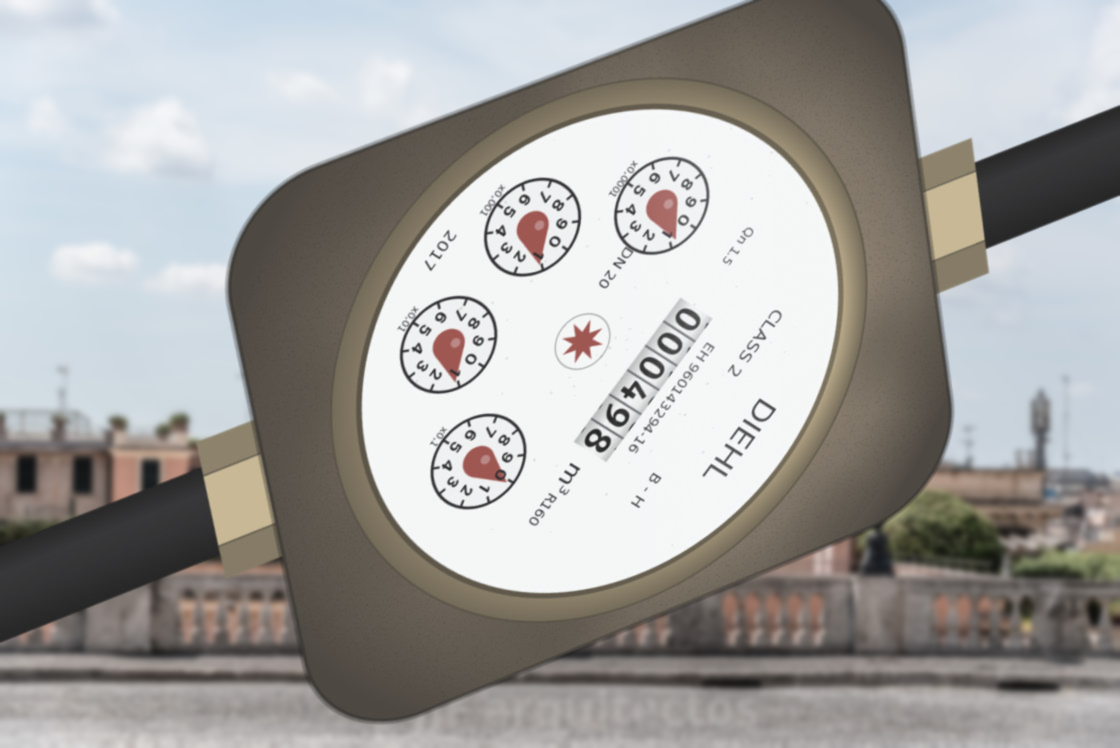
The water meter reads 498.0110m³
